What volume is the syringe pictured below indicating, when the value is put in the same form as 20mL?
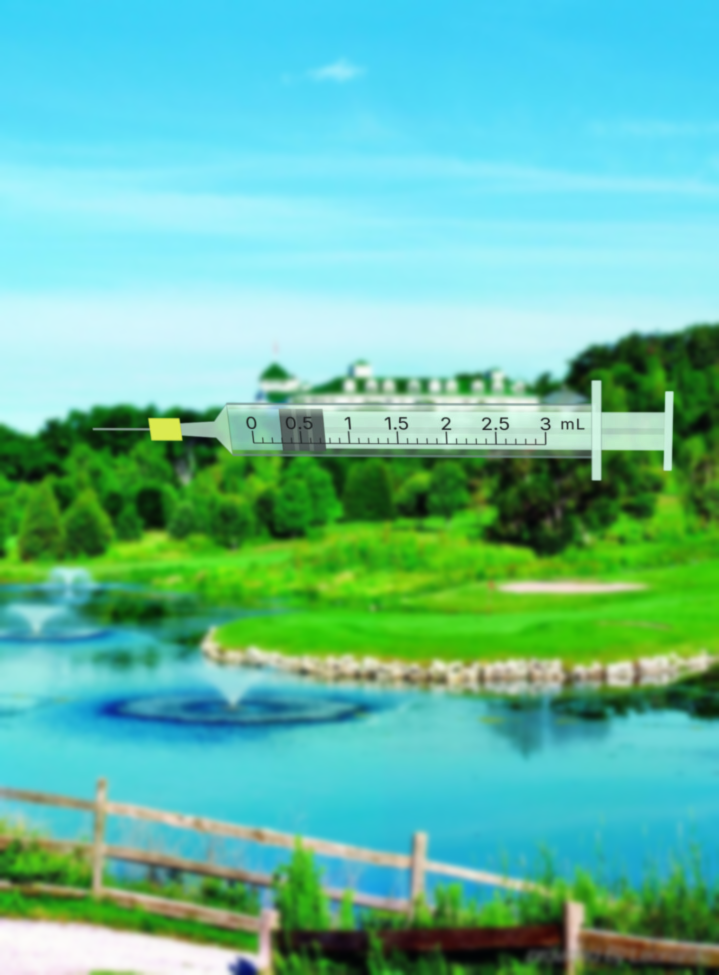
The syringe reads 0.3mL
